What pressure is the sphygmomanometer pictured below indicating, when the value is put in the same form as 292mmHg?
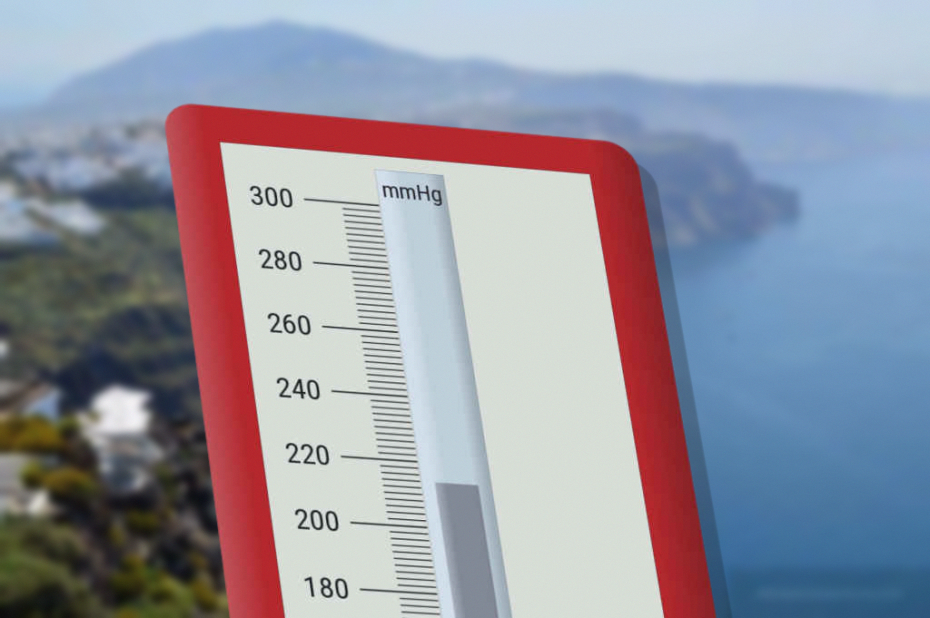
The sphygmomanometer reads 214mmHg
